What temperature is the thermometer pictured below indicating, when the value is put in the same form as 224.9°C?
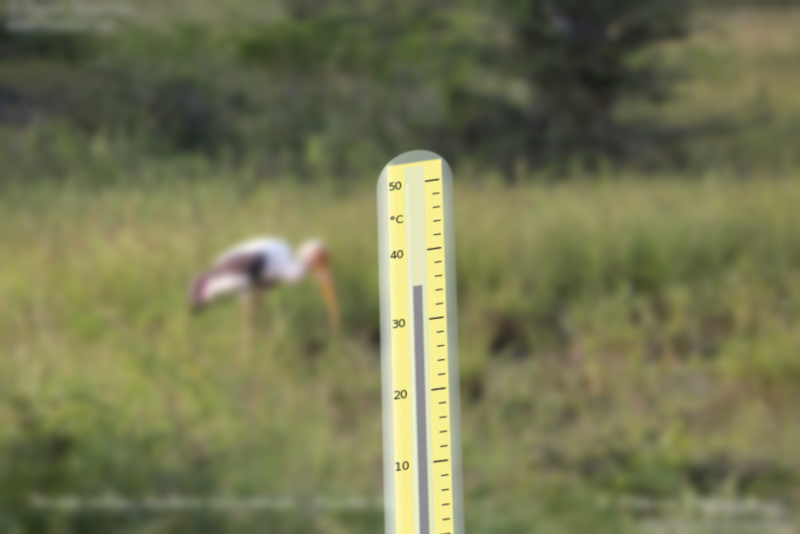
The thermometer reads 35°C
